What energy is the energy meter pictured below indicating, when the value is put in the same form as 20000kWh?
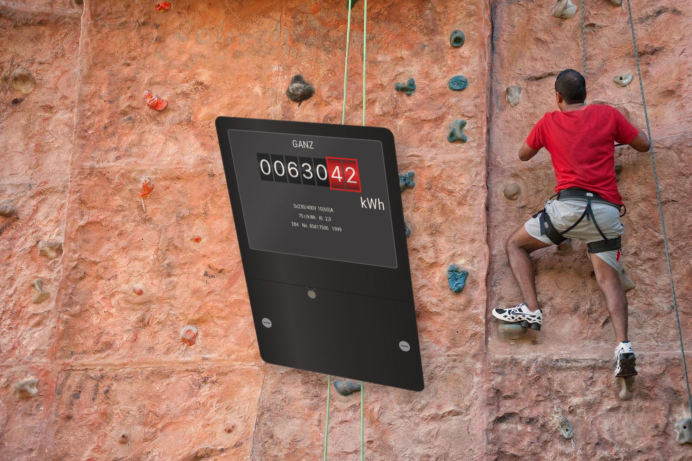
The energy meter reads 630.42kWh
